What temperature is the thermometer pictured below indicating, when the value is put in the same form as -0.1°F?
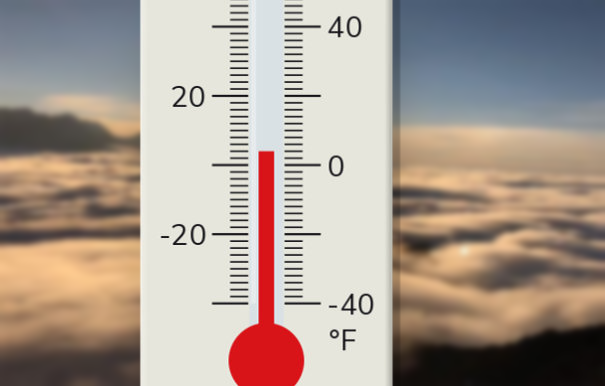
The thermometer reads 4°F
